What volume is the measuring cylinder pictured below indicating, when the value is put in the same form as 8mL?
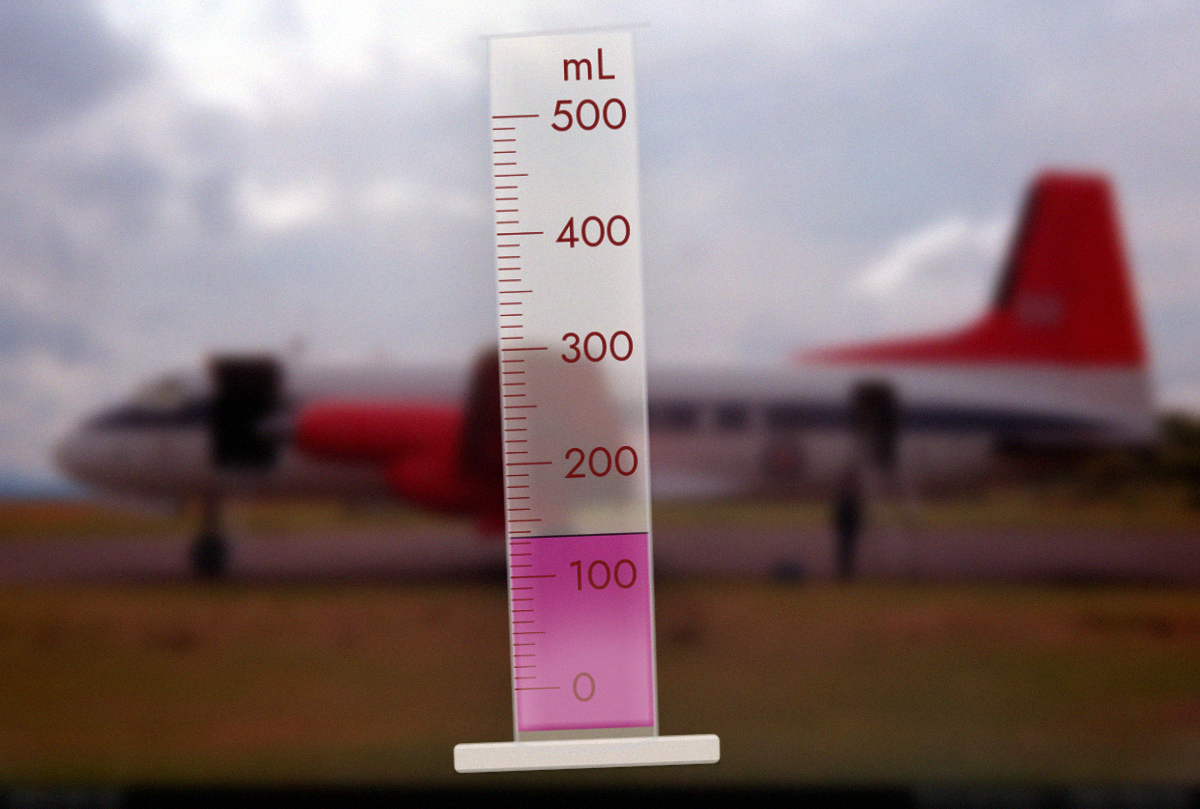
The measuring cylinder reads 135mL
